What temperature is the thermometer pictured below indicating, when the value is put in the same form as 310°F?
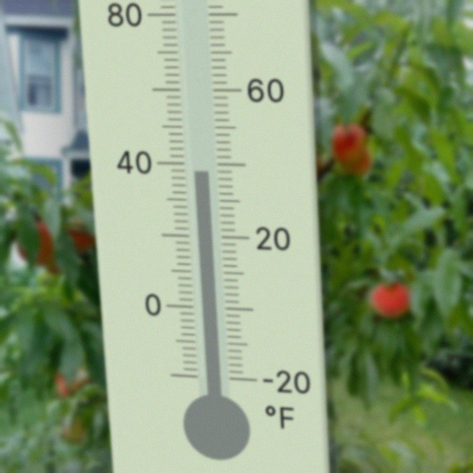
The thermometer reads 38°F
